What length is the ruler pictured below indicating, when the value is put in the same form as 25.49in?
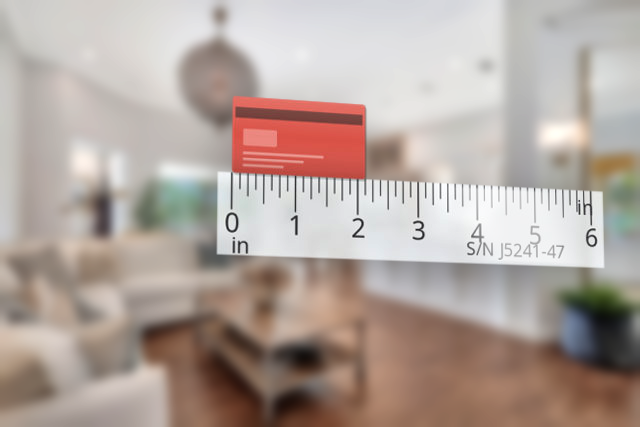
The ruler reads 2.125in
